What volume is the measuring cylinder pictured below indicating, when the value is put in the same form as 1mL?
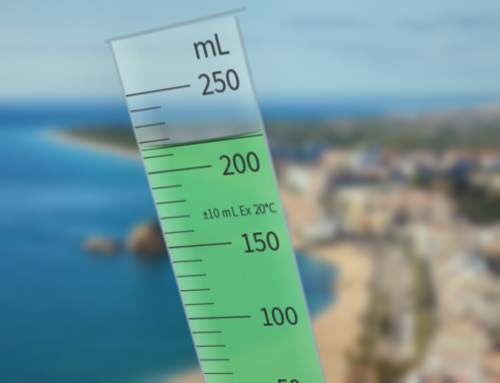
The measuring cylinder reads 215mL
